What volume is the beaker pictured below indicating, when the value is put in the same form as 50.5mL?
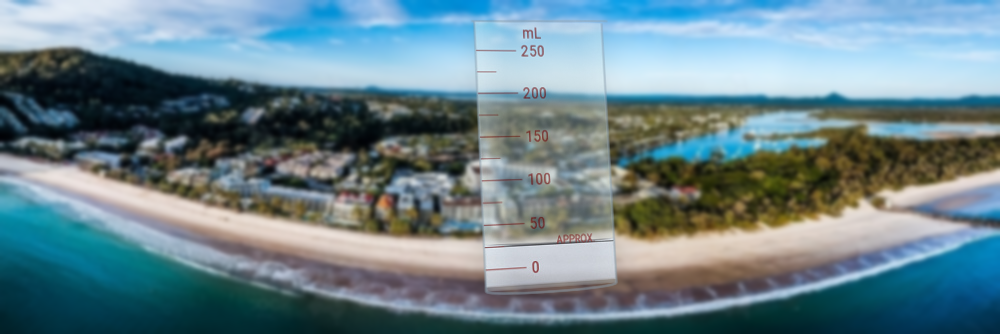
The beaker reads 25mL
